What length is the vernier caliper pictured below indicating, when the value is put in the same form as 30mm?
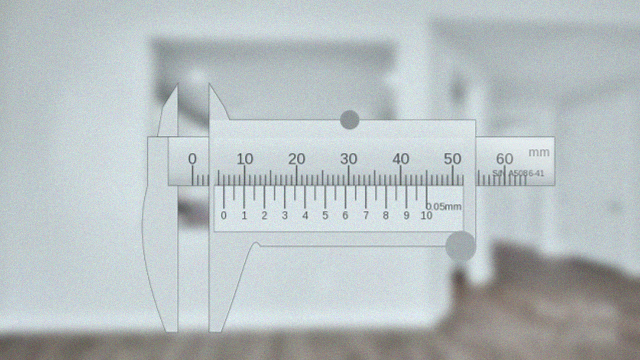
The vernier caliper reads 6.0mm
